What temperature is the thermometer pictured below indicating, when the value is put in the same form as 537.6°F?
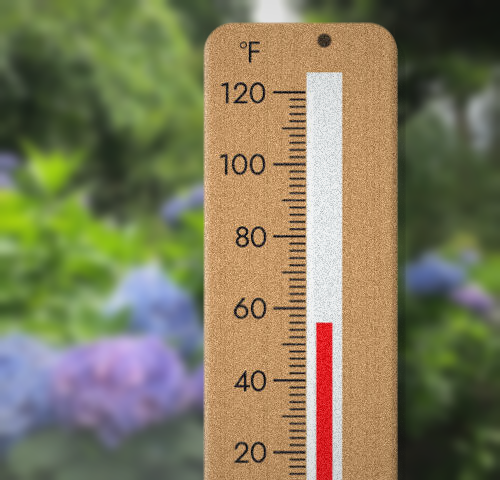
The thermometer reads 56°F
